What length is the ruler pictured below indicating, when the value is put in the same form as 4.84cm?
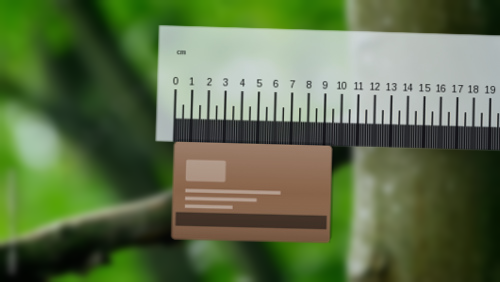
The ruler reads 9.5cm
